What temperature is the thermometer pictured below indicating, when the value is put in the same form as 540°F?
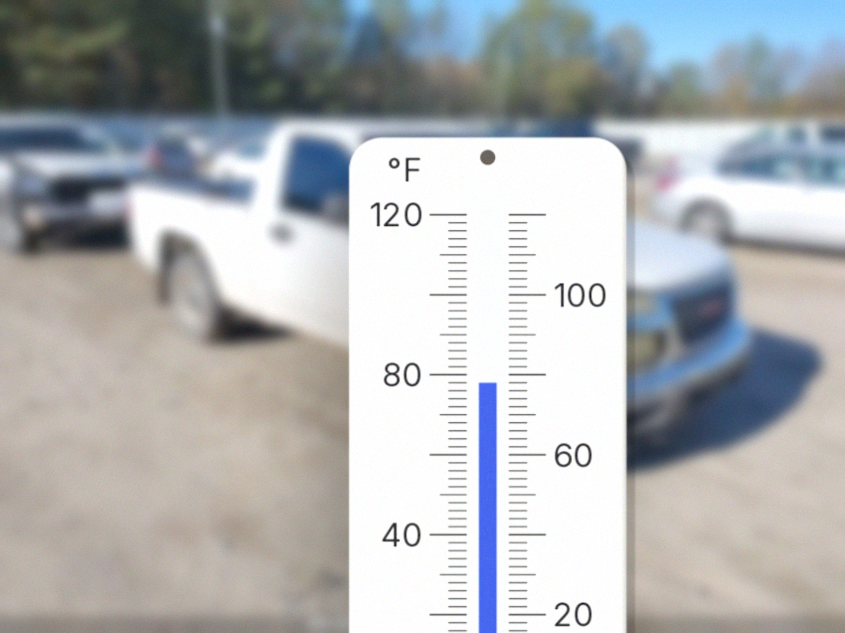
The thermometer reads 78°F
